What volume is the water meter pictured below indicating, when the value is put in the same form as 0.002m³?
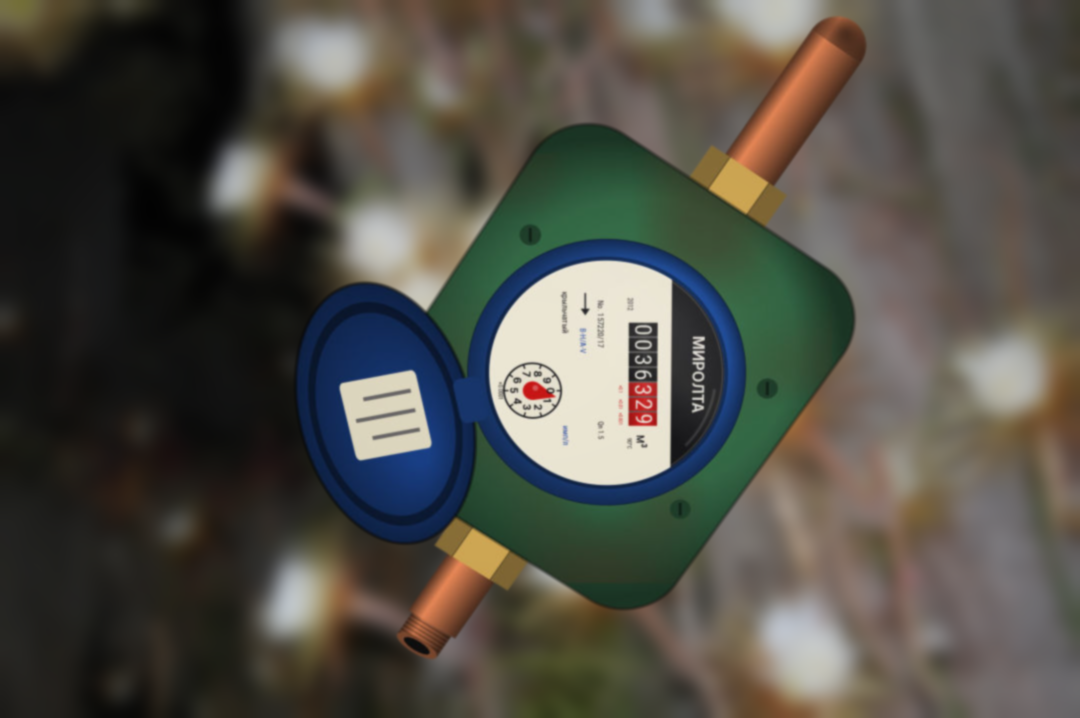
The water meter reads 36.3290m³
